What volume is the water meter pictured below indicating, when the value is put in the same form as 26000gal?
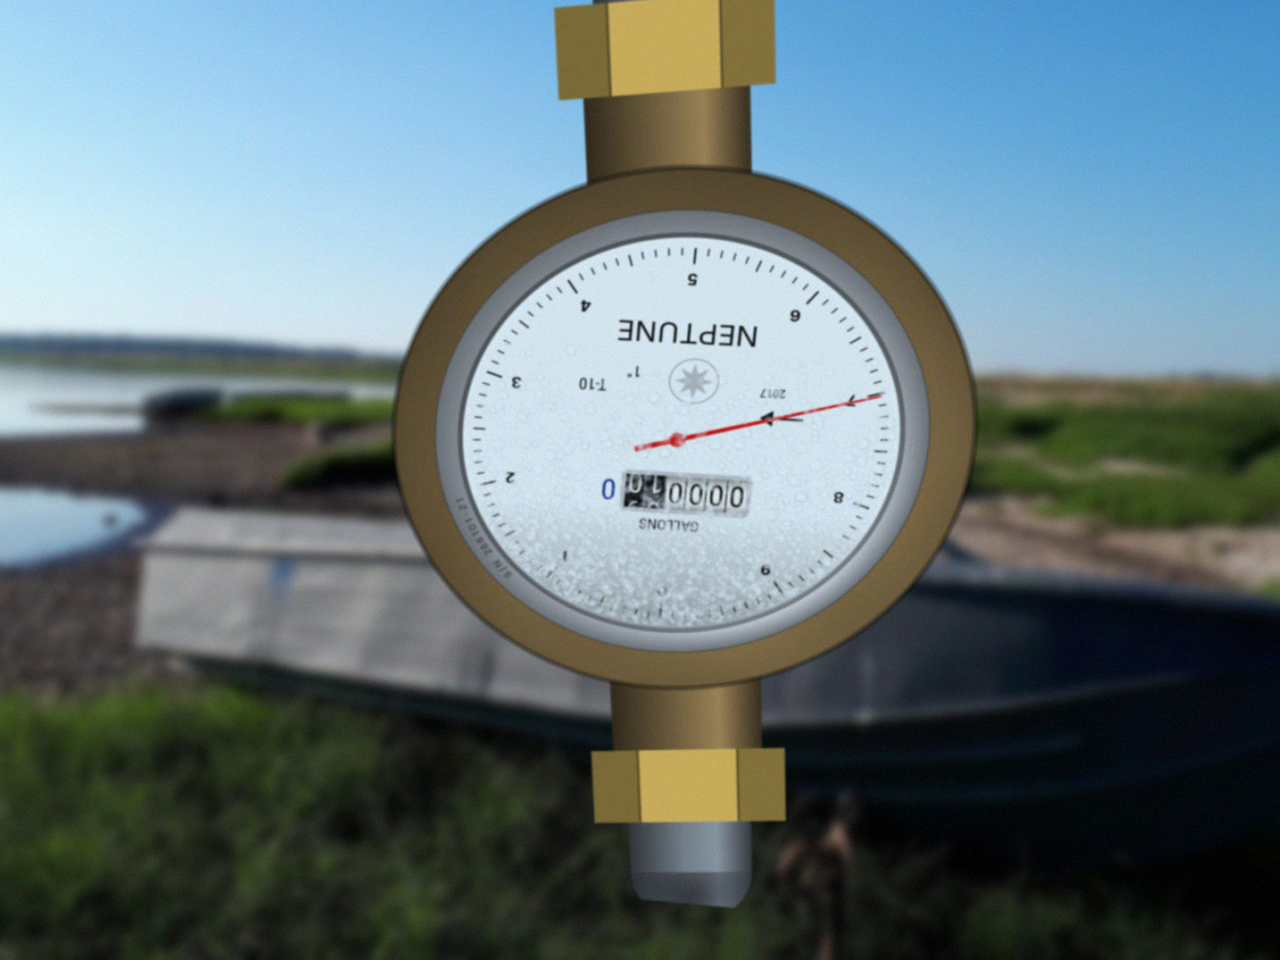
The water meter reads 97.0gal
